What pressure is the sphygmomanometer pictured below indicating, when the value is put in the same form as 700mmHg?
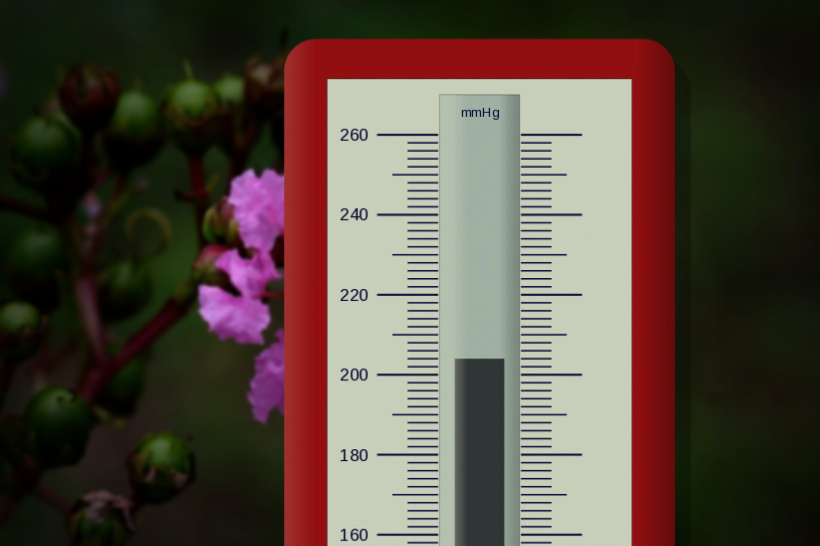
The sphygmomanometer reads 204mmHg
